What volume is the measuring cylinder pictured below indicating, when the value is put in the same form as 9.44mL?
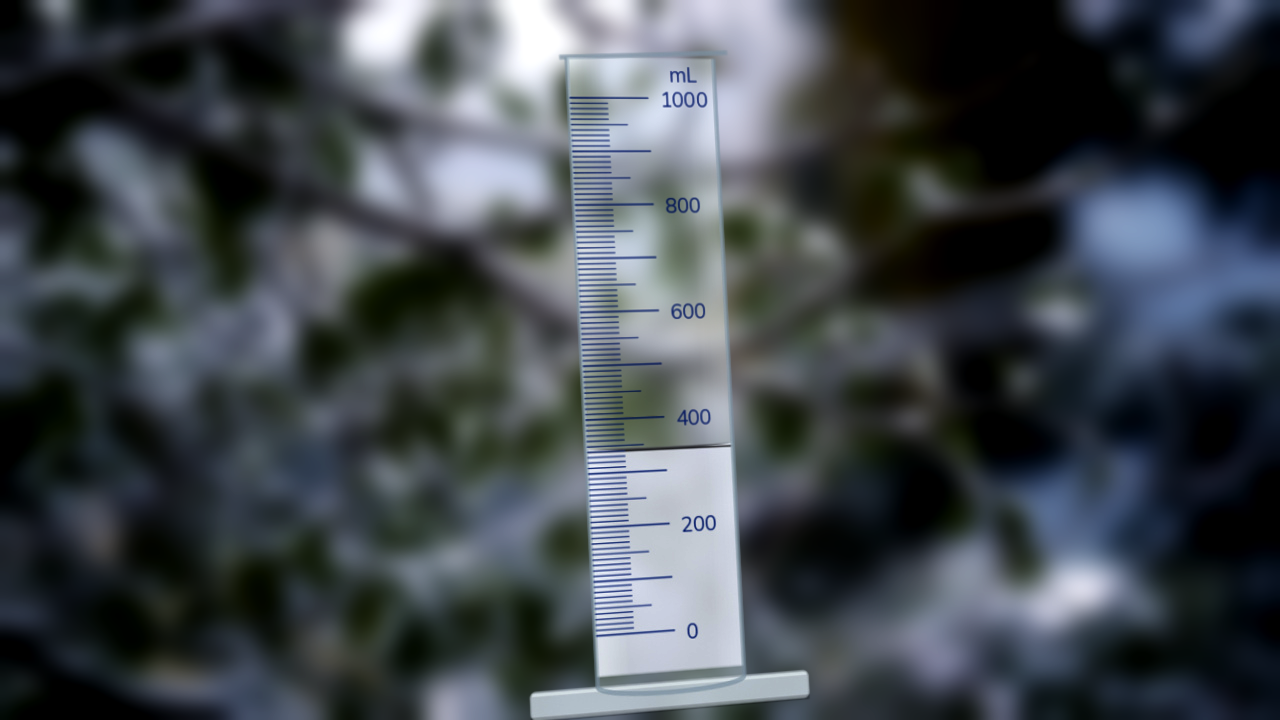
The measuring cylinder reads 340mL
